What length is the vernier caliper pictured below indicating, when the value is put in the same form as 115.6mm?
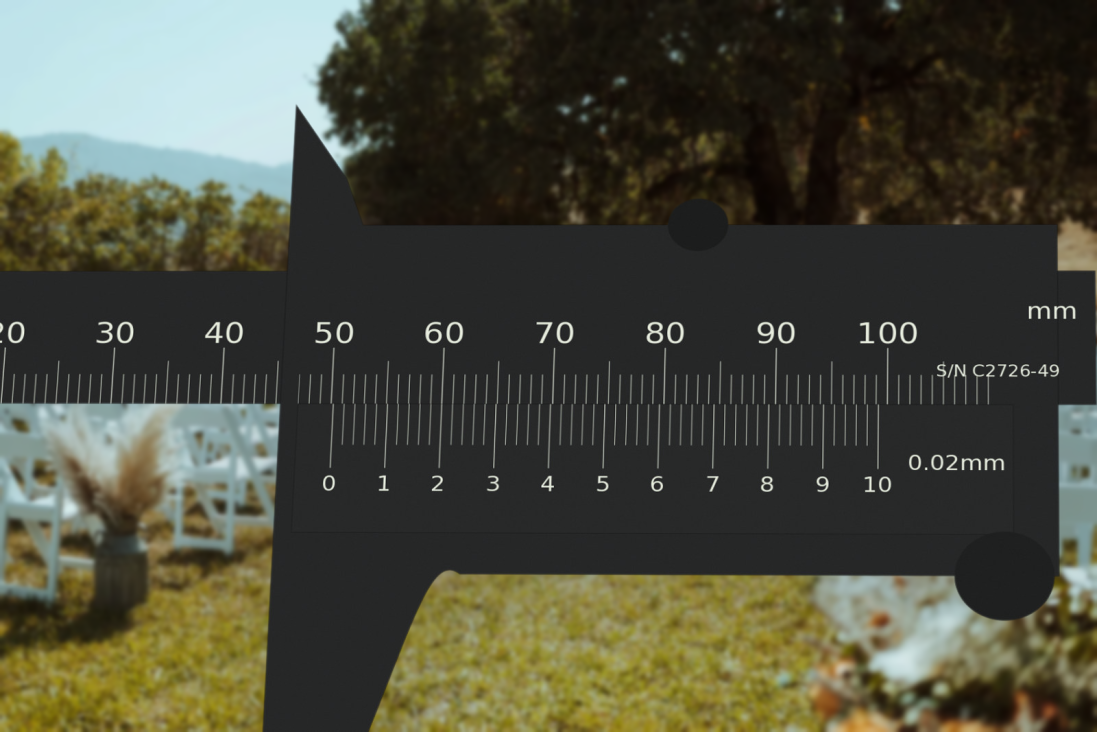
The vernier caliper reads 50.2mm
